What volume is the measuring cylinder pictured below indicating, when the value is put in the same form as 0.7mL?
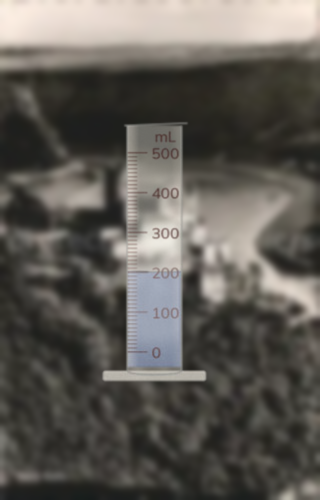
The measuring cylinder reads 200mL
